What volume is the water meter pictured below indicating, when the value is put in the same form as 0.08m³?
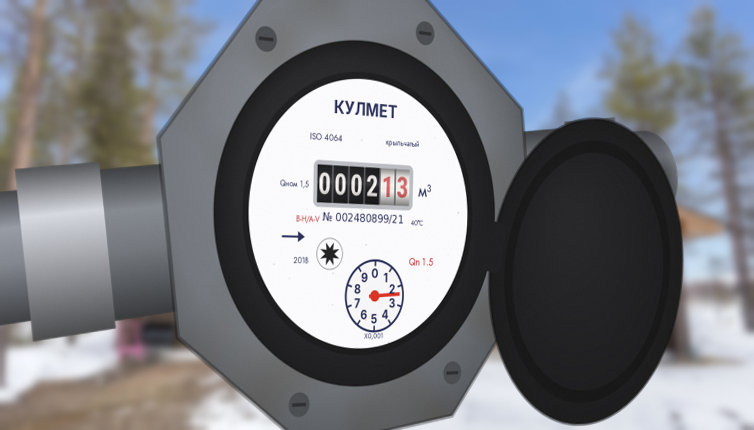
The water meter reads 2.132m³
